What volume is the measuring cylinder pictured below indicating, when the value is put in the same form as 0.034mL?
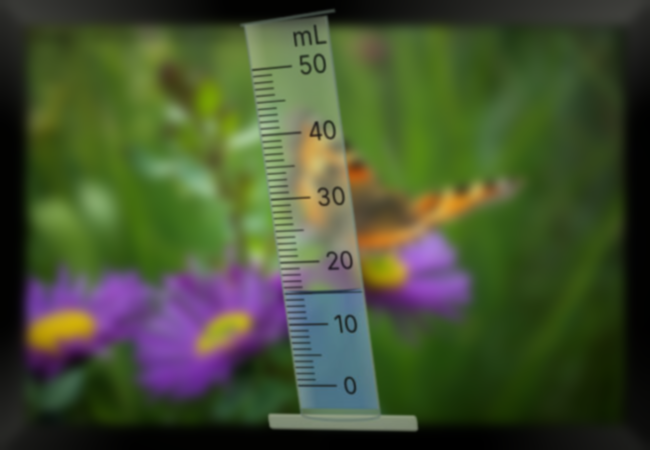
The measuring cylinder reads 15mL
